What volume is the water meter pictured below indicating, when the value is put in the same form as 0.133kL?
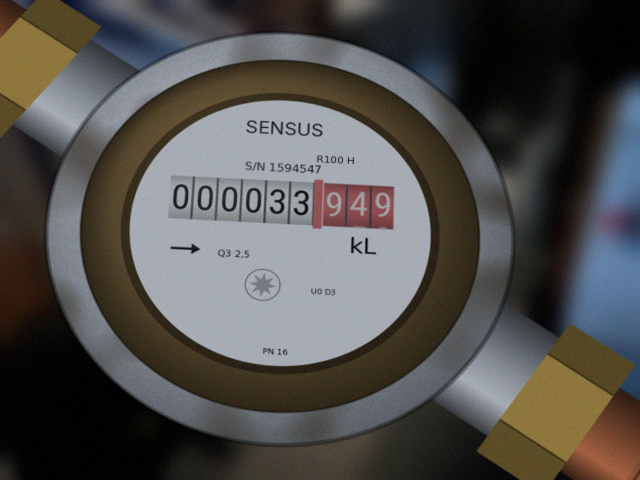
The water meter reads 33.949kL
